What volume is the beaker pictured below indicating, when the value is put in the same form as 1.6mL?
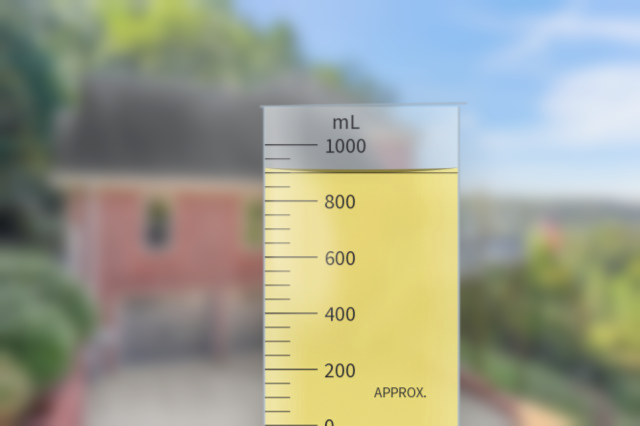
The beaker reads 900mL
